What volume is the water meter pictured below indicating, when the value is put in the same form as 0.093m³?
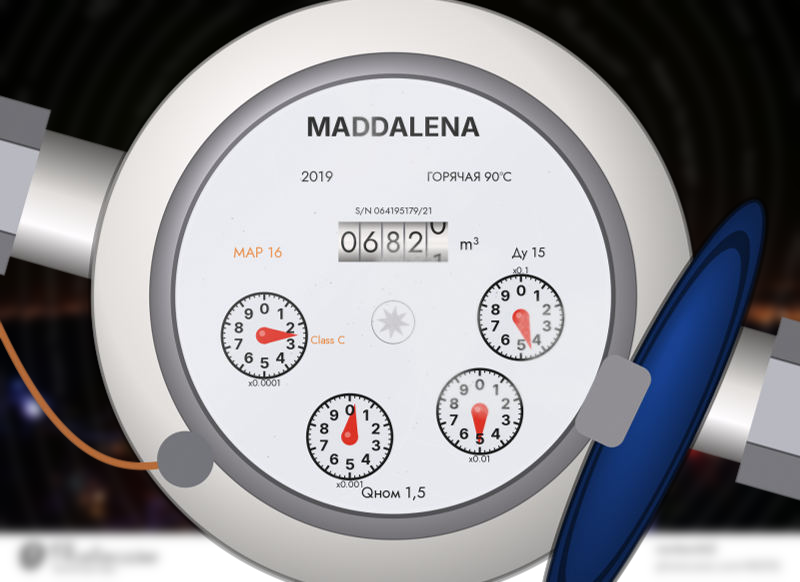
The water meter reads 6820.4502m³
